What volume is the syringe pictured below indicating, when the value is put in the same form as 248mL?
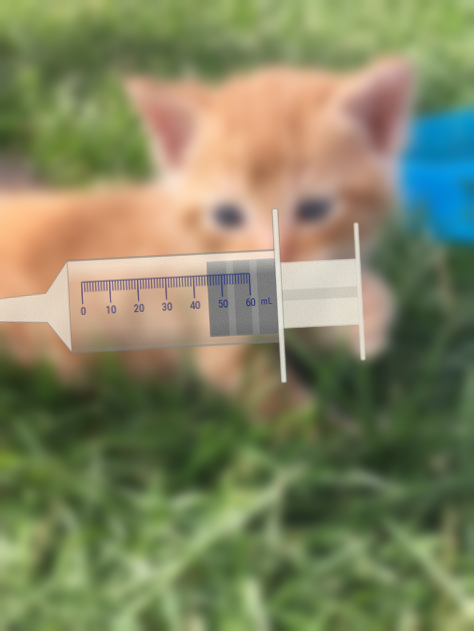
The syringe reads 45mL
